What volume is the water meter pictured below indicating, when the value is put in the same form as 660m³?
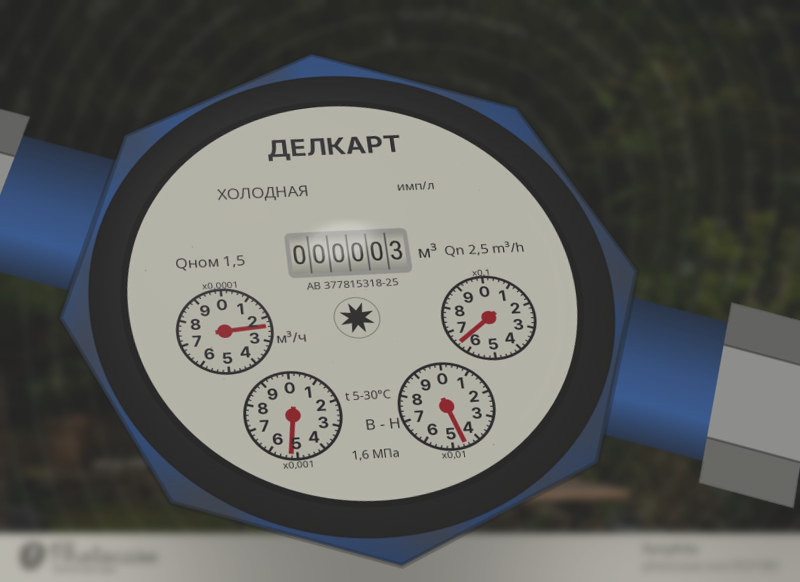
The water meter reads 3.6452m³
